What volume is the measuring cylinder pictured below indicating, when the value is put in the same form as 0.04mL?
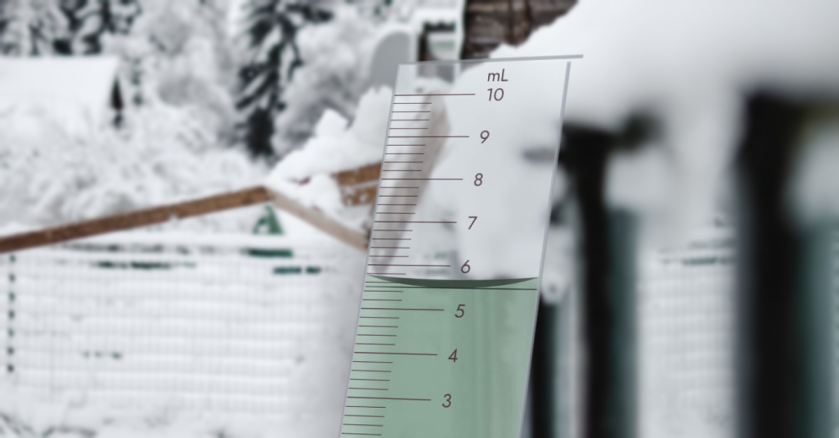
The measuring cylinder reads 5.5mL
